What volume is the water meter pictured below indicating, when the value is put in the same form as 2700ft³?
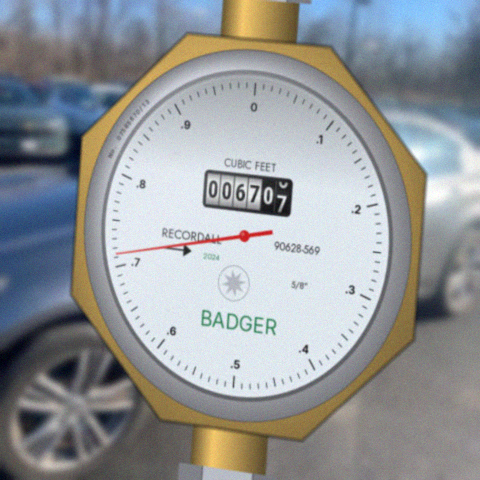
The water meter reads 6706.71ft³
